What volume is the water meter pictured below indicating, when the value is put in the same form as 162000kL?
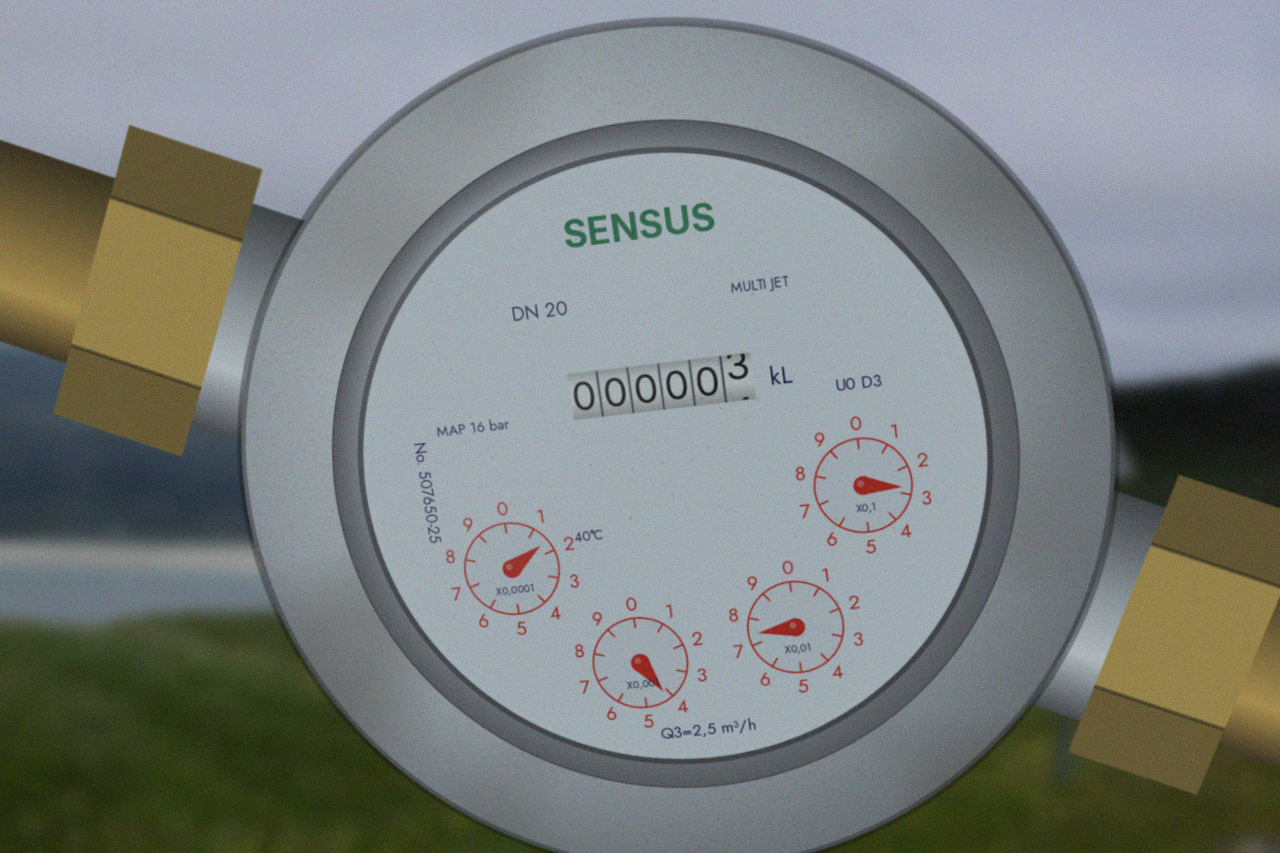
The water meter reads 3.2741kL
